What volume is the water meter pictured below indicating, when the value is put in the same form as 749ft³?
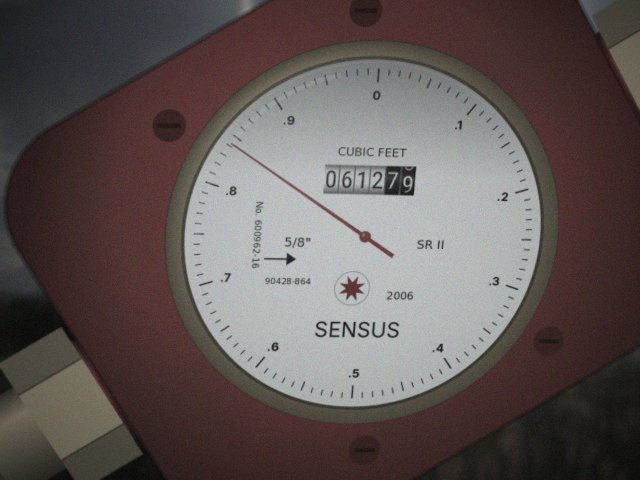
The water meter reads 61278.84ft³
